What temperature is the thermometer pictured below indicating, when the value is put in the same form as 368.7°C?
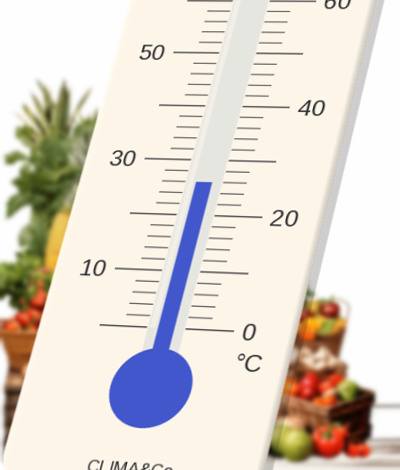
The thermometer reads 26°C
